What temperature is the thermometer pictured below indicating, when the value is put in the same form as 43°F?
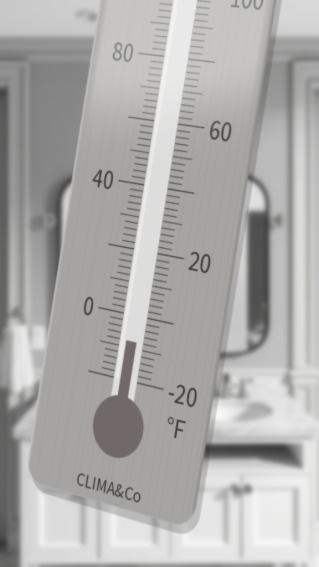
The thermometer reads -8°F
